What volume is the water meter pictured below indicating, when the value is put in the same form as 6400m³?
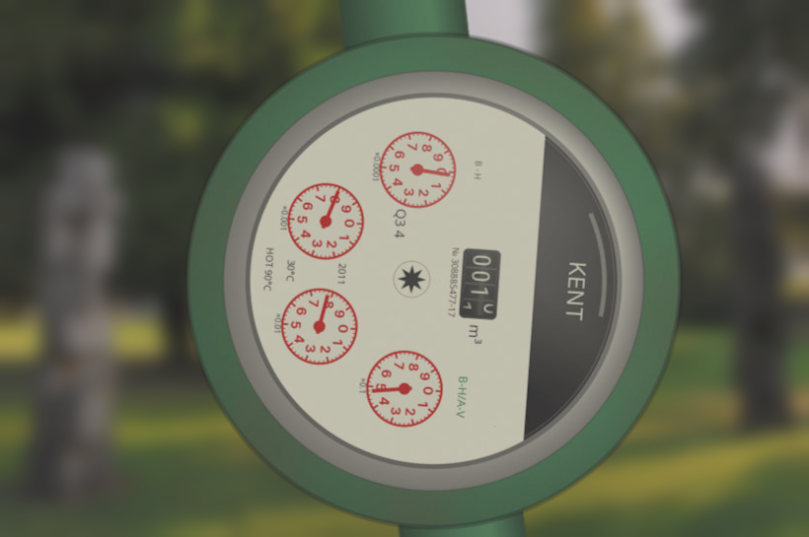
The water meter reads 10.4780m³
